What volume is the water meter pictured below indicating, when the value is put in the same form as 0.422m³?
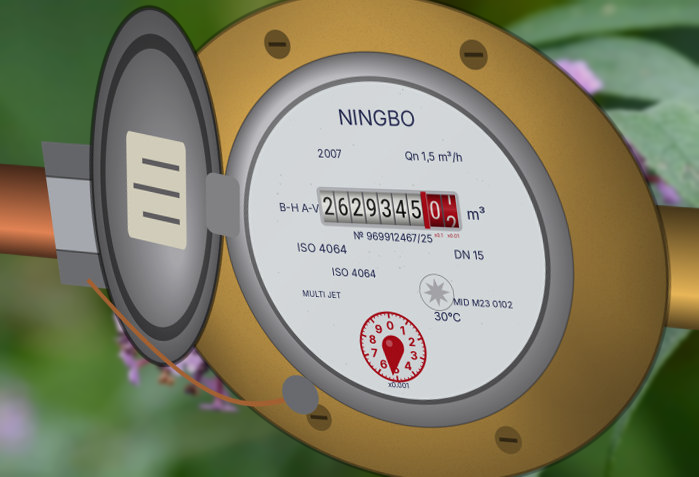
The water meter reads 2629345.015m³
